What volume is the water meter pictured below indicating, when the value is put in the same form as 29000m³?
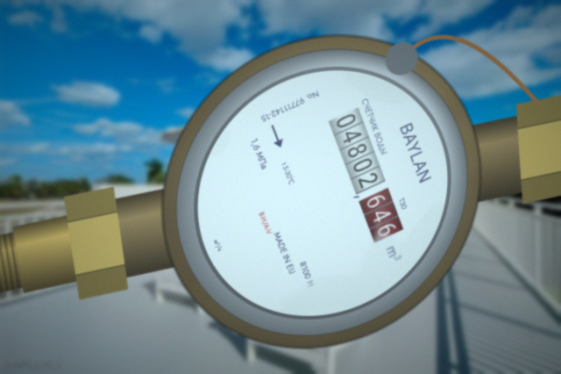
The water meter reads 4802.646m³
